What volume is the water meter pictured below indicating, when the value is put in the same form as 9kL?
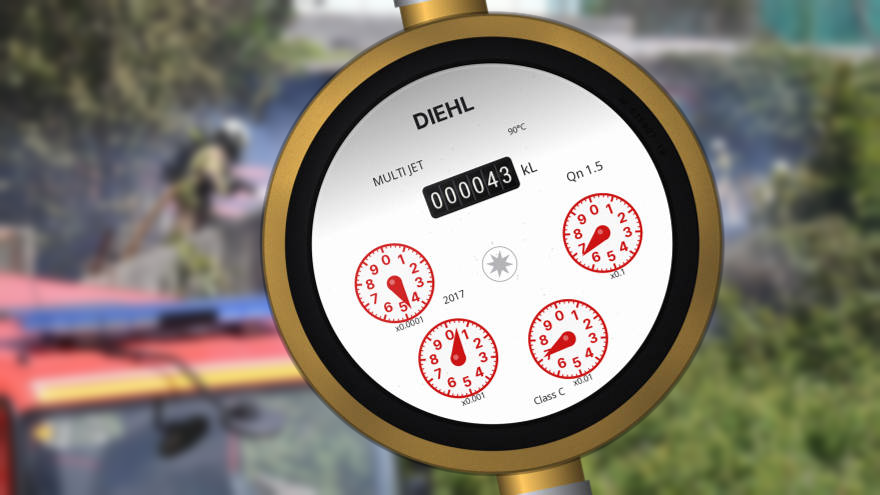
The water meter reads 43.6704kL
